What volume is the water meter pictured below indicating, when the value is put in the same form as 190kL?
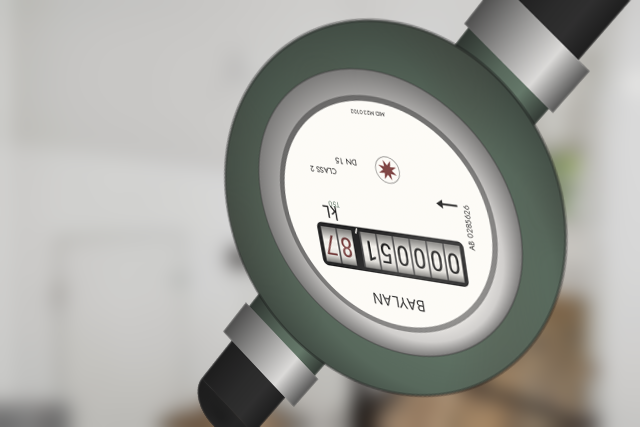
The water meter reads 51.87kL
